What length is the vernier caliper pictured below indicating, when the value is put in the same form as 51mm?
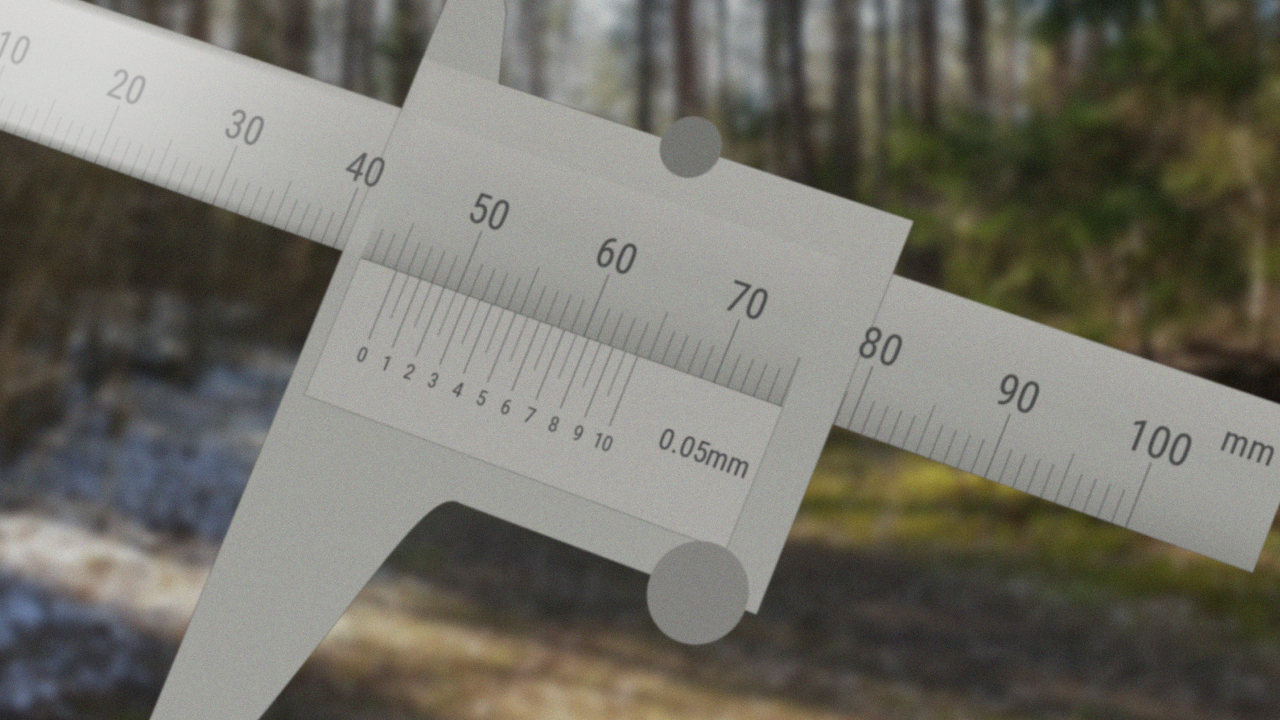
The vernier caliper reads 45.2mm
